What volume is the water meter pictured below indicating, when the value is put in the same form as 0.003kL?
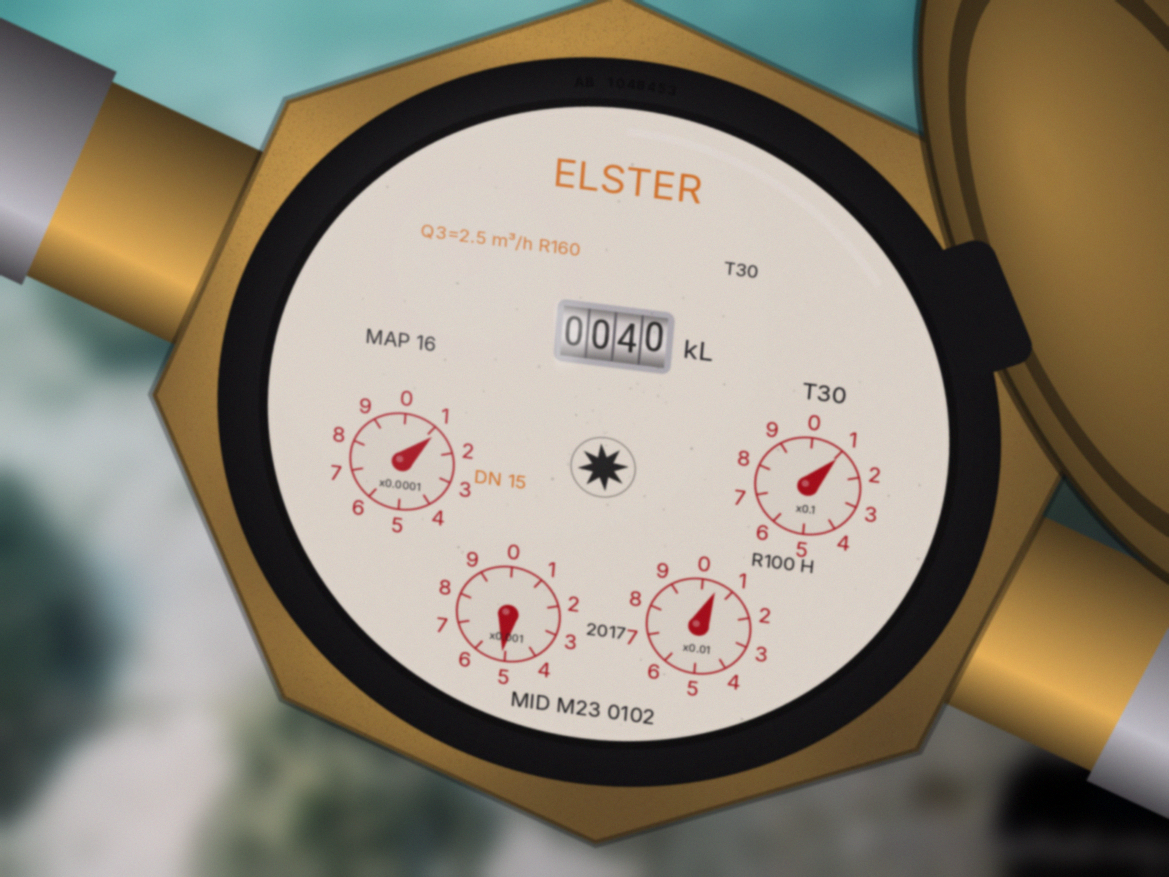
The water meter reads 40.1051kL
